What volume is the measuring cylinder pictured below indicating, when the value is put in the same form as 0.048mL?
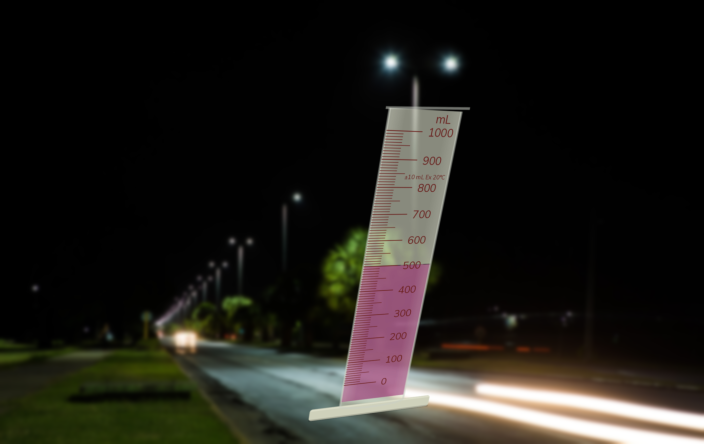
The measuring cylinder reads 500mL
